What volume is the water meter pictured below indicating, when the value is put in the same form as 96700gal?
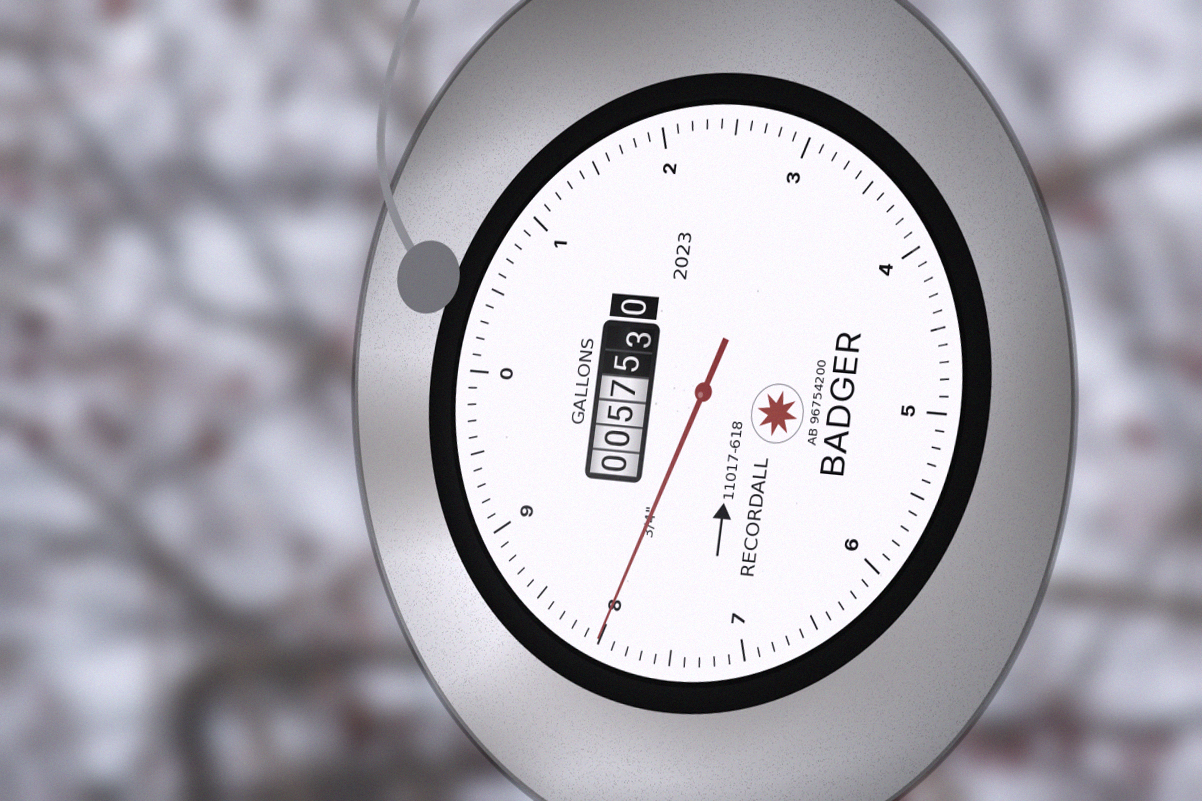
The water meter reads 57528.0gal
